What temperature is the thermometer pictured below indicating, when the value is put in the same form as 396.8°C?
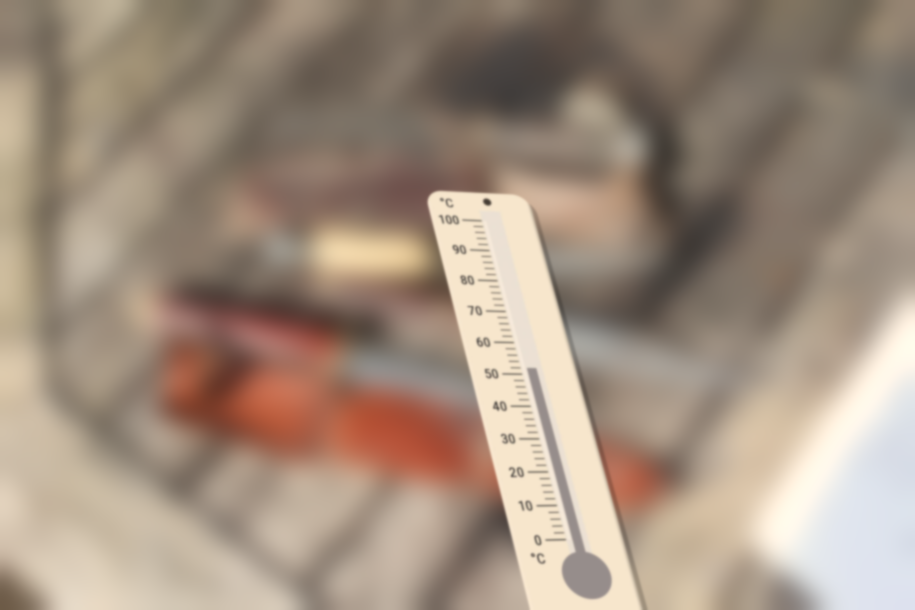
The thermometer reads 52°C
